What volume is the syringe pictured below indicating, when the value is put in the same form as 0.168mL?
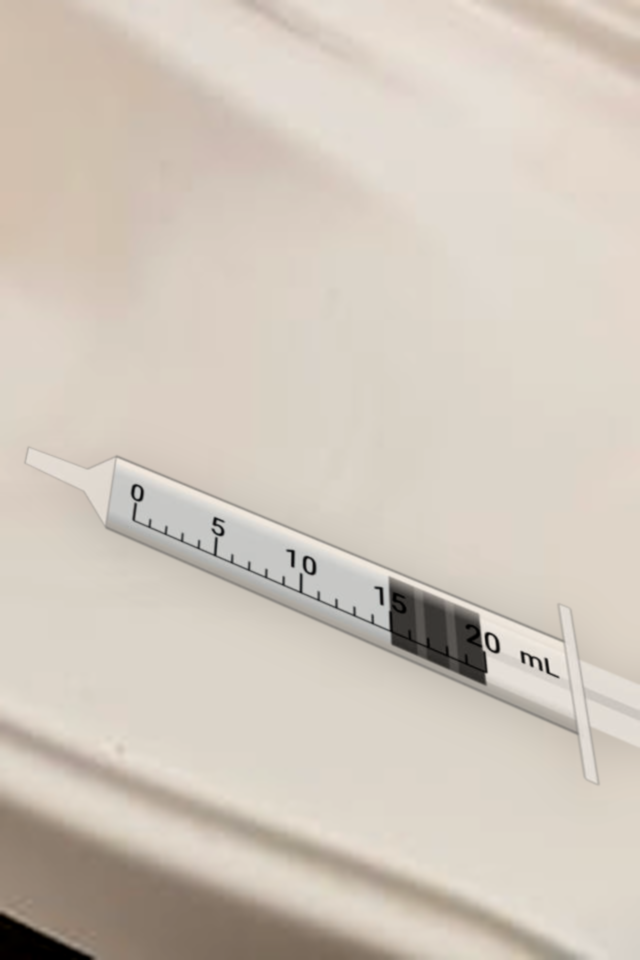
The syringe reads 15mL
